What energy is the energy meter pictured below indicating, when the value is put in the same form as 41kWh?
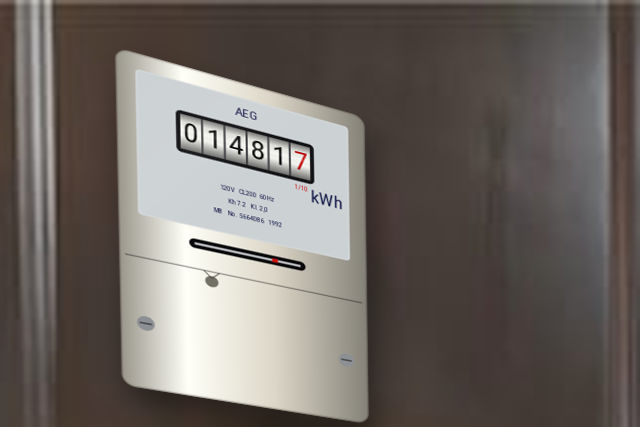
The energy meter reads 1481.7kWh
